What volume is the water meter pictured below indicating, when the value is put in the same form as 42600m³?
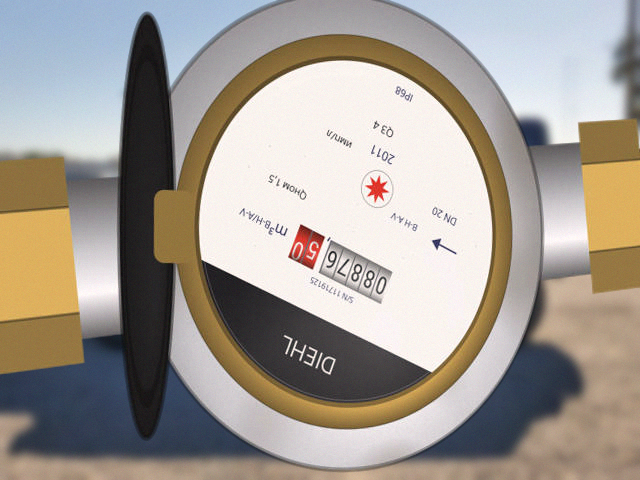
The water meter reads 8876.50m³
